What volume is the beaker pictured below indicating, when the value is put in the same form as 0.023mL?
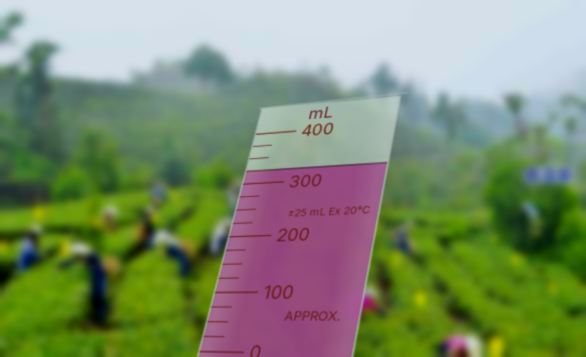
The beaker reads 325mL
